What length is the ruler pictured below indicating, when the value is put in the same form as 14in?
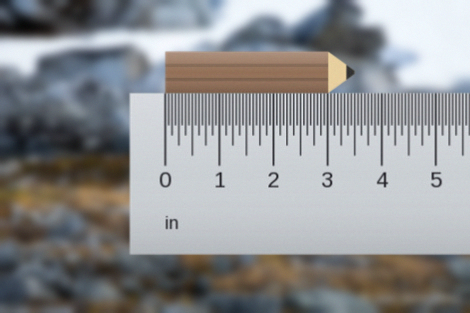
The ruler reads 3.5in
